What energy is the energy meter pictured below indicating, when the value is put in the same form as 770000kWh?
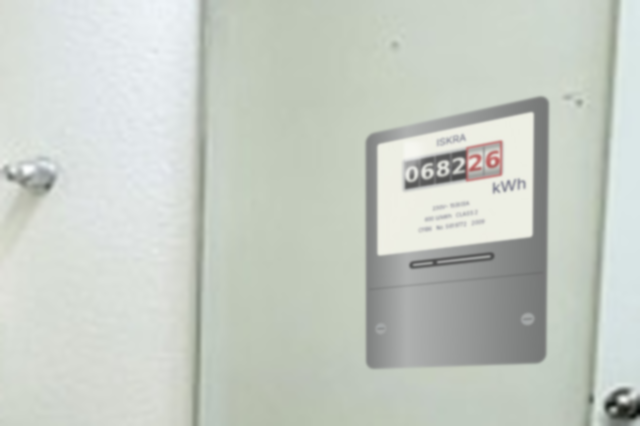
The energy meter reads 682.26kWh
